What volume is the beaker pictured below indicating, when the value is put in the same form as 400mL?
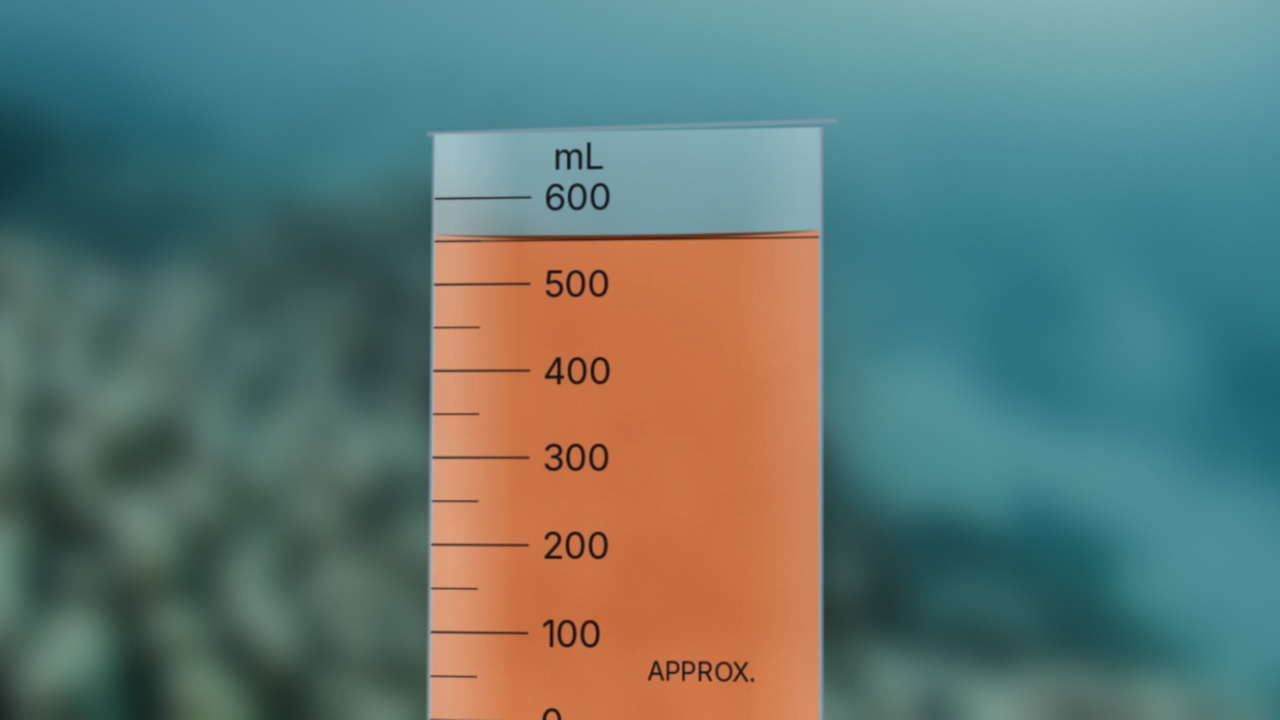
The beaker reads 550mL
